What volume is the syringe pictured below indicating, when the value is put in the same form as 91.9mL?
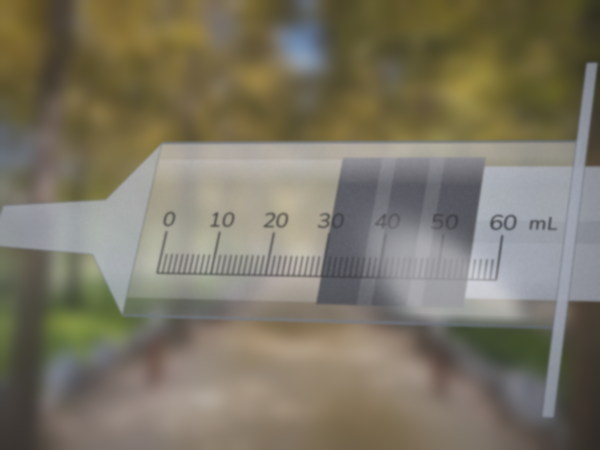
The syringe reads 30mL
